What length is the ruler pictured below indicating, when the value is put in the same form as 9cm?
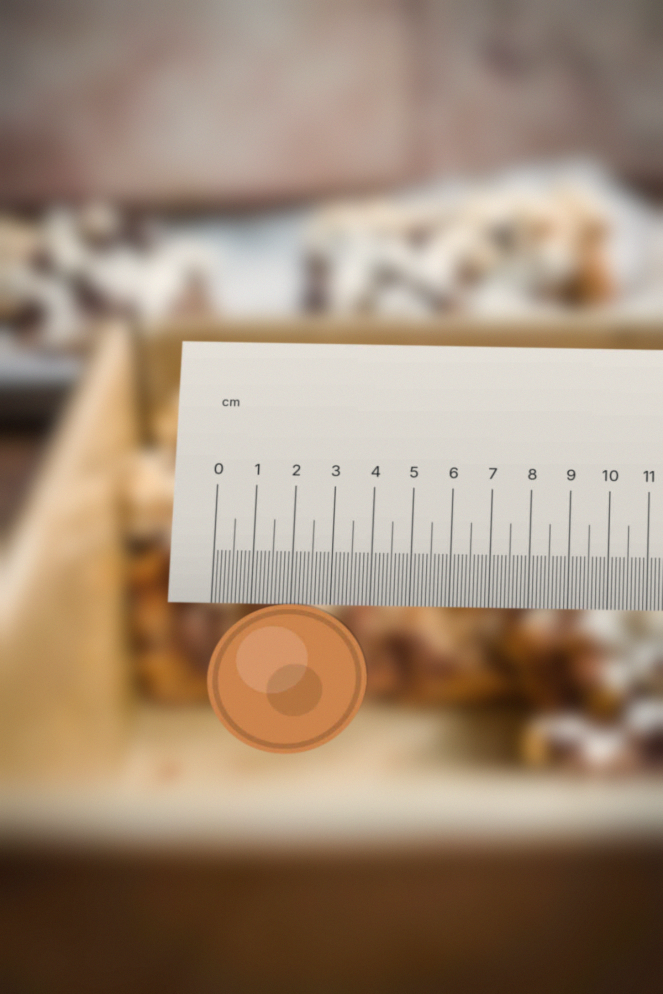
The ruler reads 4cm
